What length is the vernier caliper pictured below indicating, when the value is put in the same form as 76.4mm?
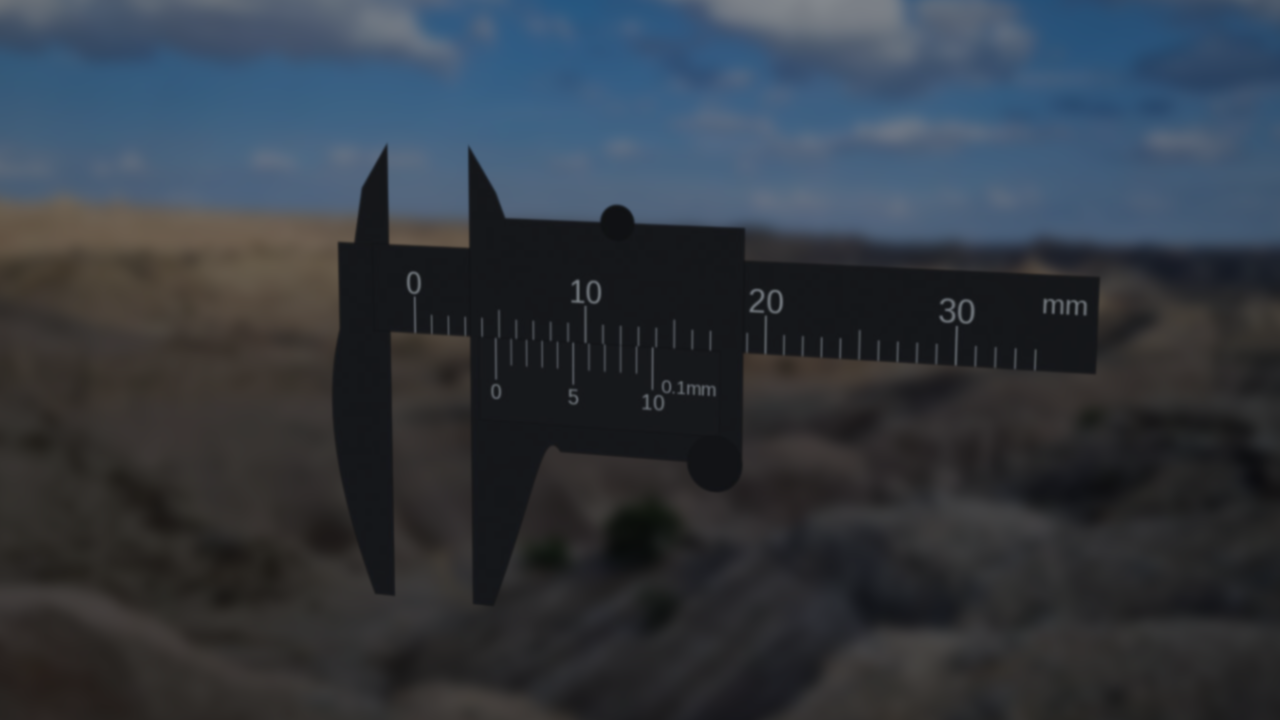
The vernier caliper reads 4.8mm
